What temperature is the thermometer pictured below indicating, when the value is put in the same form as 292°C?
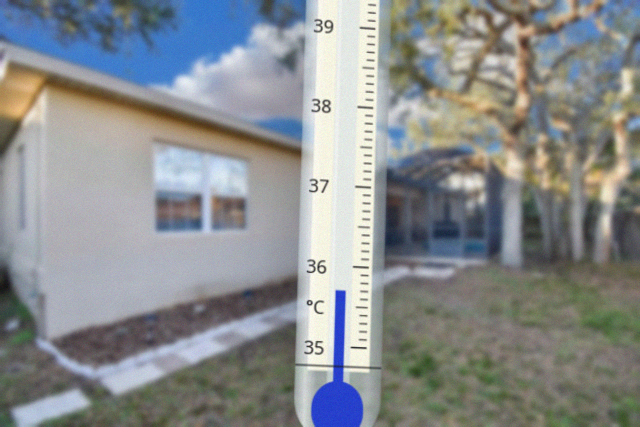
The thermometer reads 35.7°C
